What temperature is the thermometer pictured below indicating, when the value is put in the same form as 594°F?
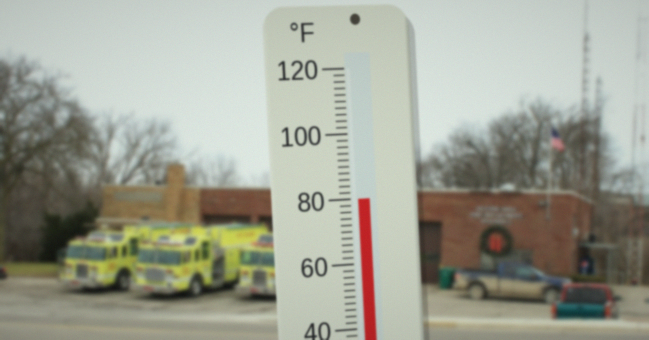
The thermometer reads 80°F
